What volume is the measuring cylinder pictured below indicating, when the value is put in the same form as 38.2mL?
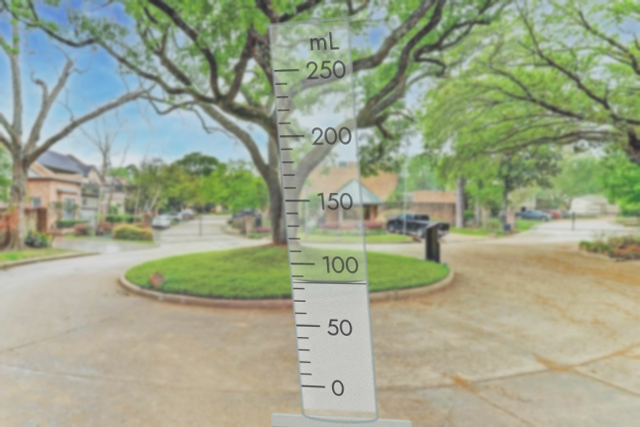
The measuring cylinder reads 85mL
